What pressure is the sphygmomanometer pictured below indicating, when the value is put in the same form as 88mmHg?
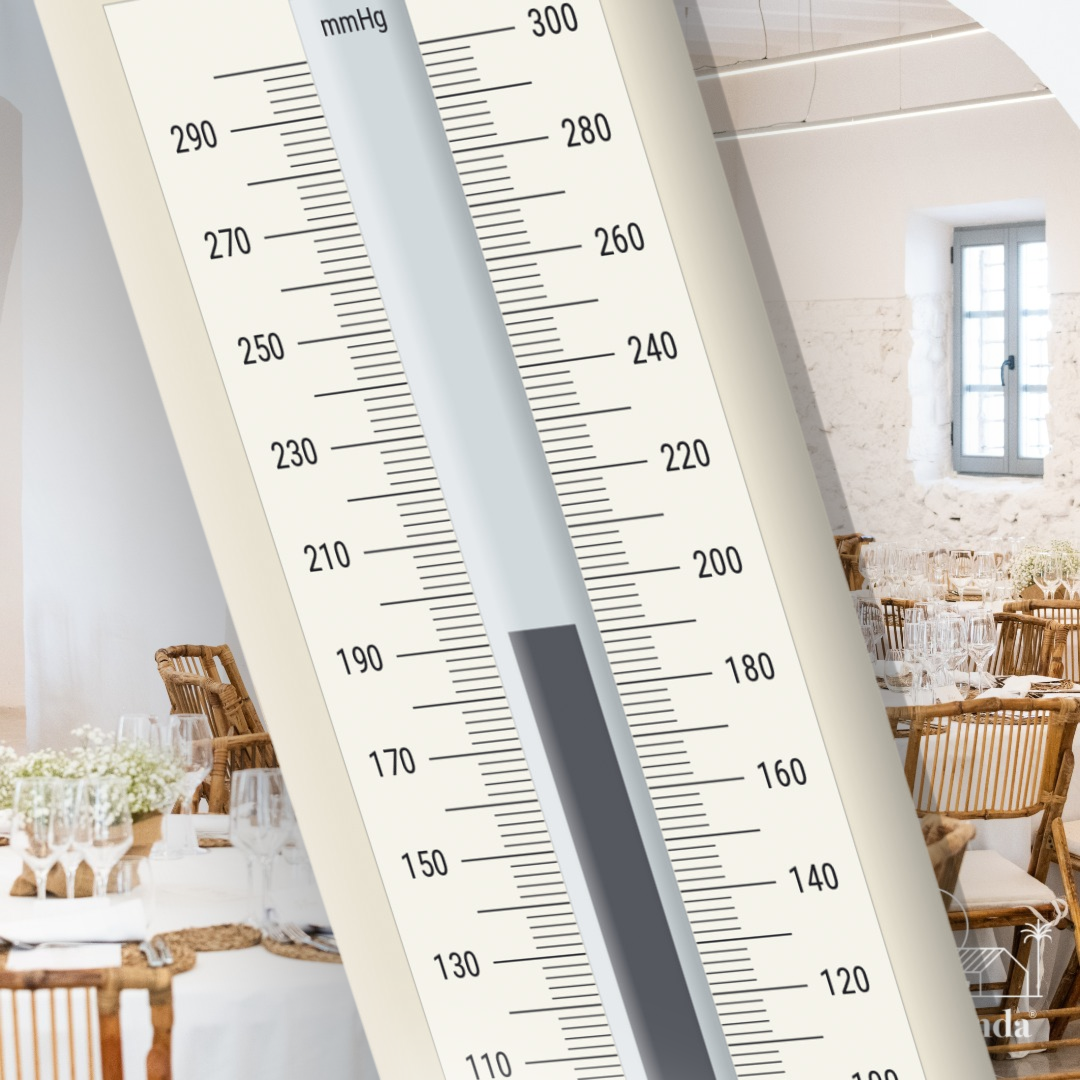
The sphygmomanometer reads 192mmHg
